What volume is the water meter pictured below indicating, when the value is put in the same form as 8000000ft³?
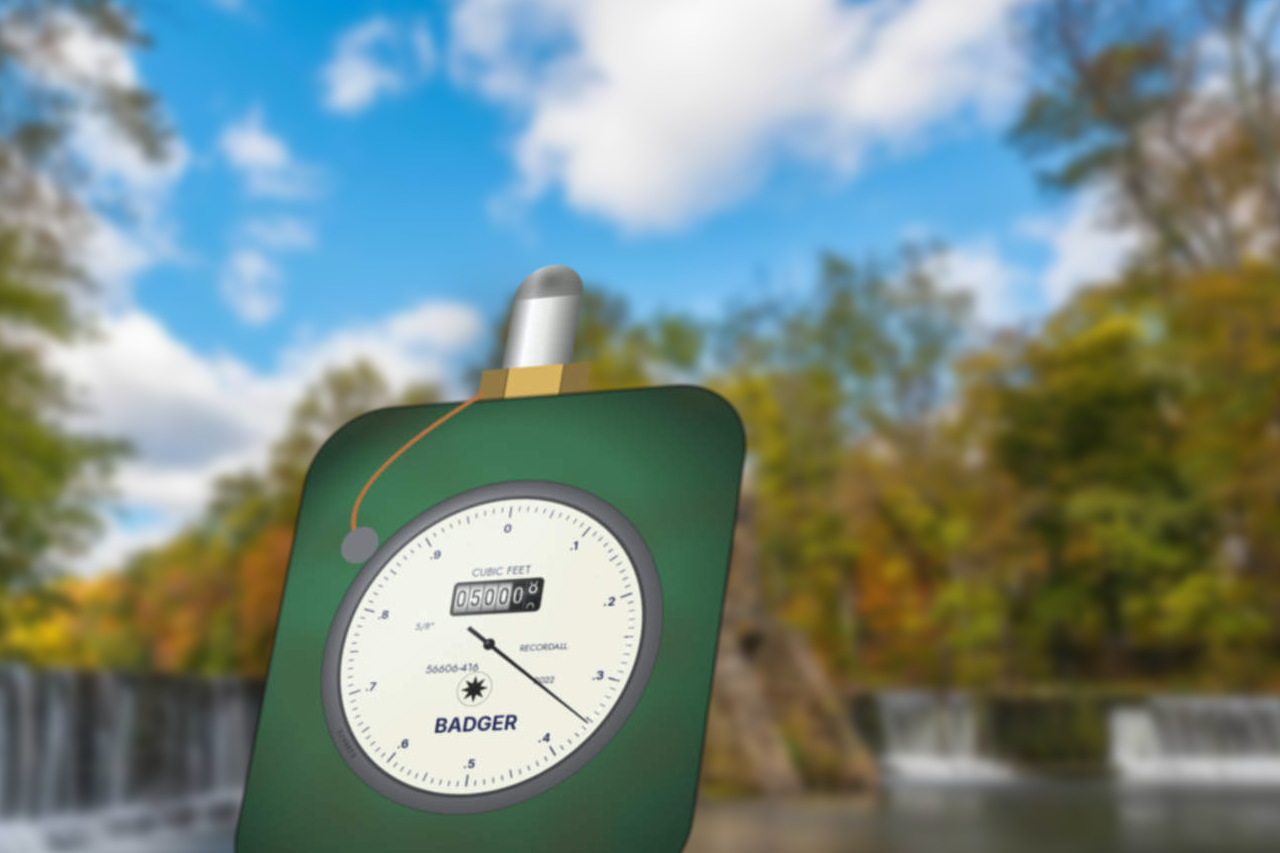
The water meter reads 50008.35ft³
